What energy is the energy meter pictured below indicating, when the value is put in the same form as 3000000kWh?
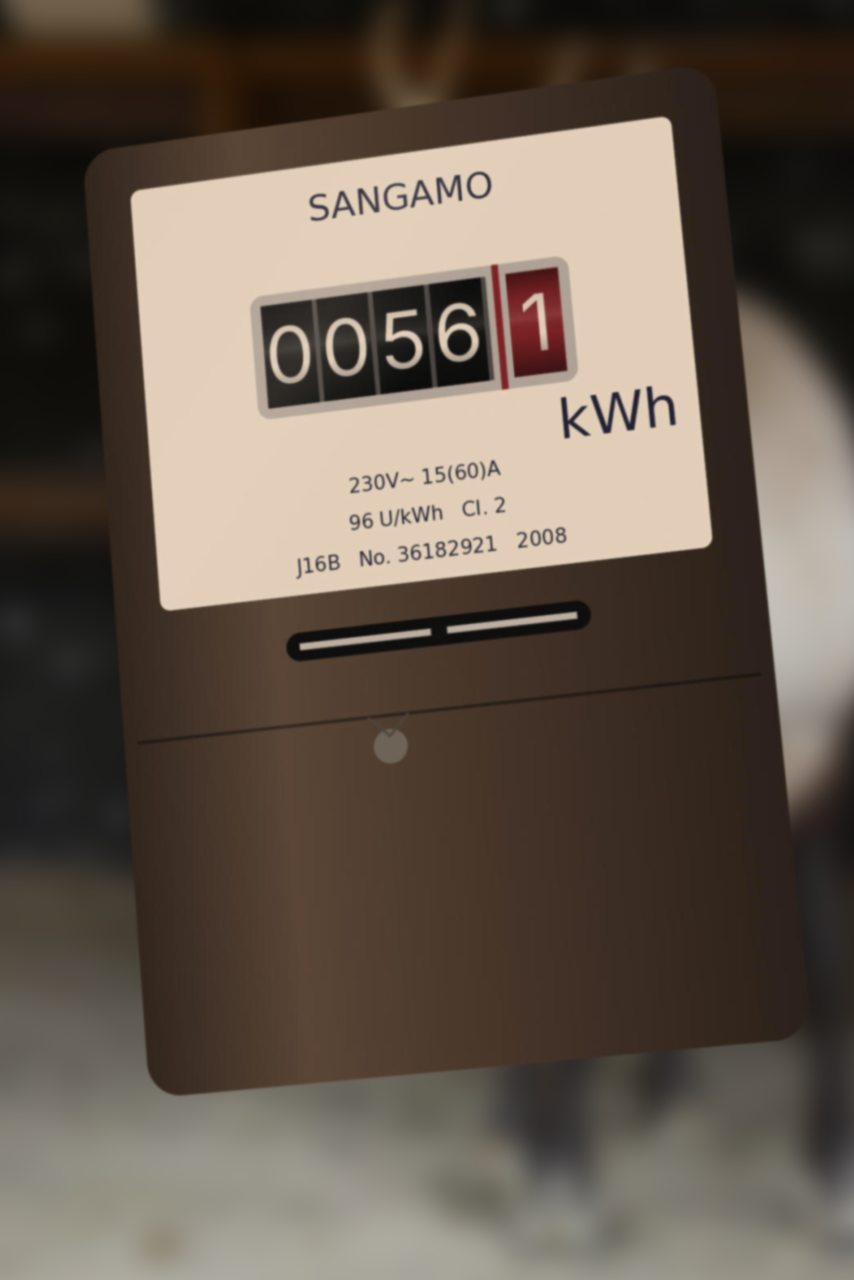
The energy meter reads 56.1kWh
